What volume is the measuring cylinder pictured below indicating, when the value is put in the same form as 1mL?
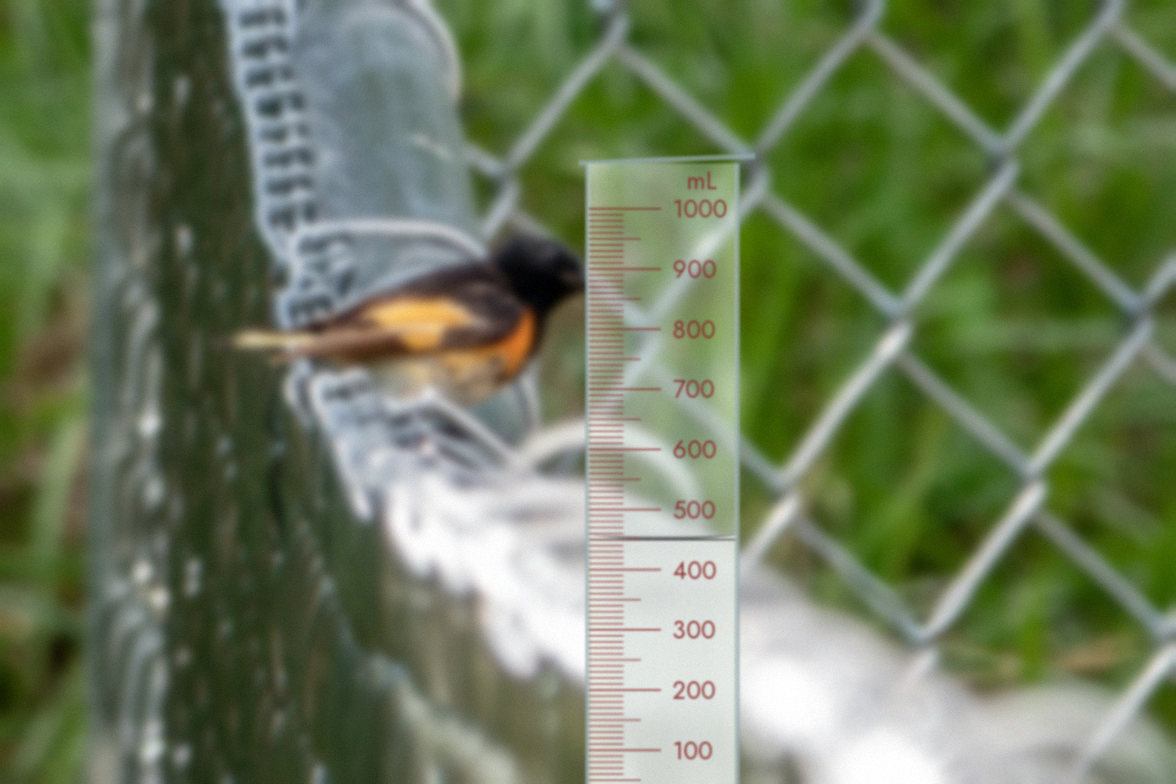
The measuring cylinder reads 450mL
